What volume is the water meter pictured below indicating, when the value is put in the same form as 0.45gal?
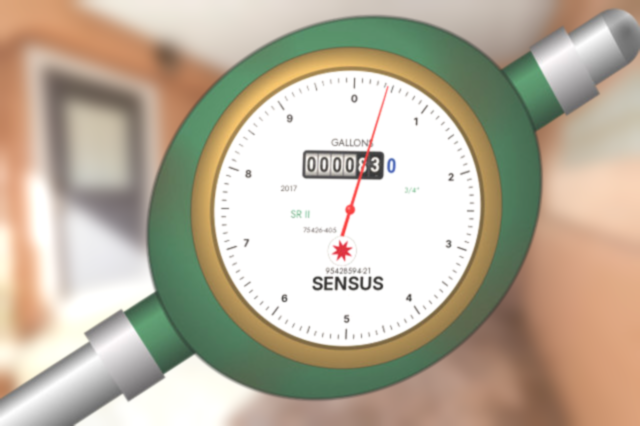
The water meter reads 830.4gal
